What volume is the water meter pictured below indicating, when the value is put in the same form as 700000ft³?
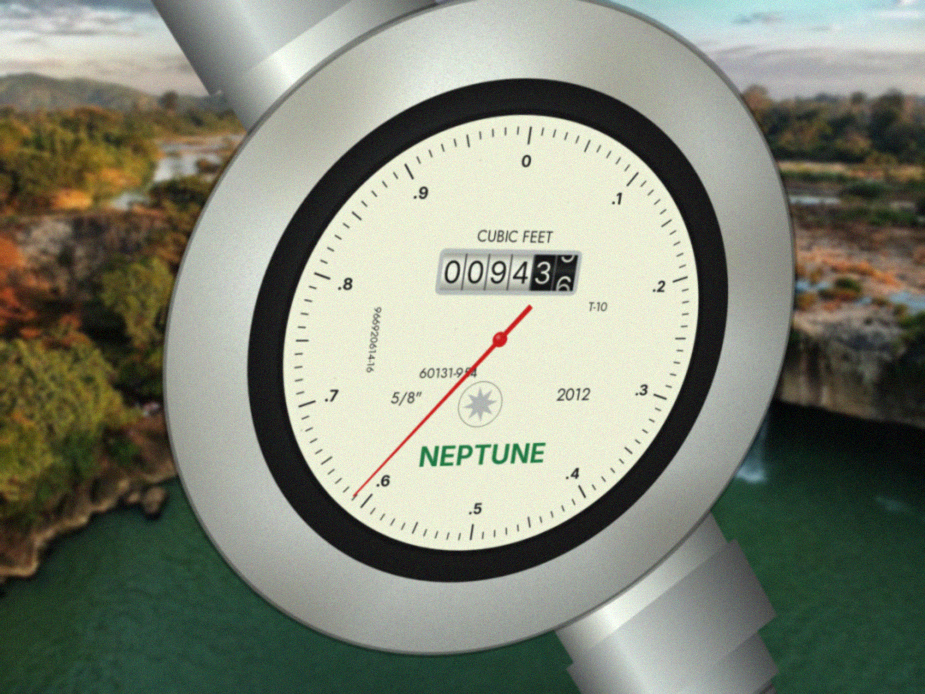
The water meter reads 9435.61ft³
